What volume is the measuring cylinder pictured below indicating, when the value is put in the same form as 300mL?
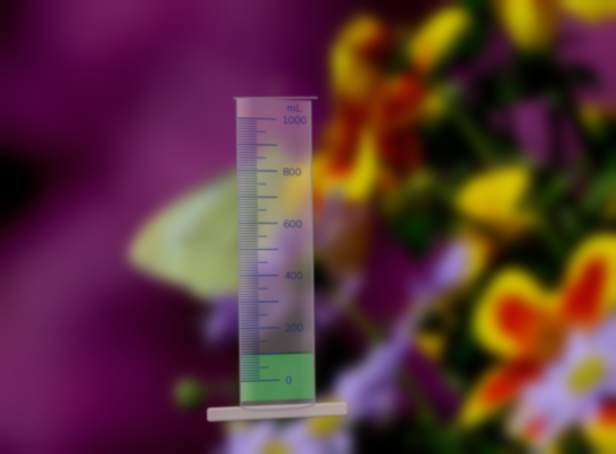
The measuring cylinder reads 100mL
